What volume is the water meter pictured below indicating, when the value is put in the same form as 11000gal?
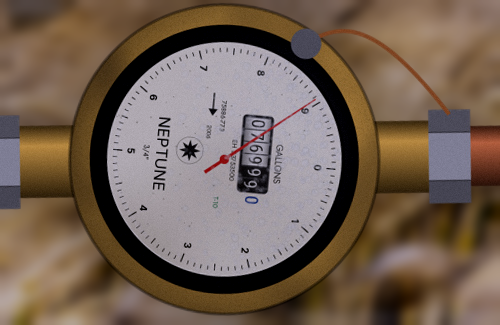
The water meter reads 769988.9gal
